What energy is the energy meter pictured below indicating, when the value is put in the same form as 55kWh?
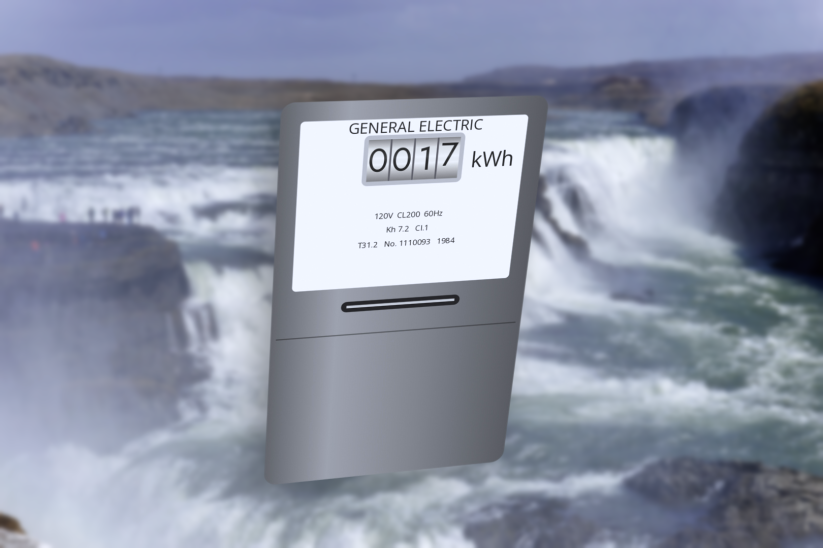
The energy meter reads 17kWh
